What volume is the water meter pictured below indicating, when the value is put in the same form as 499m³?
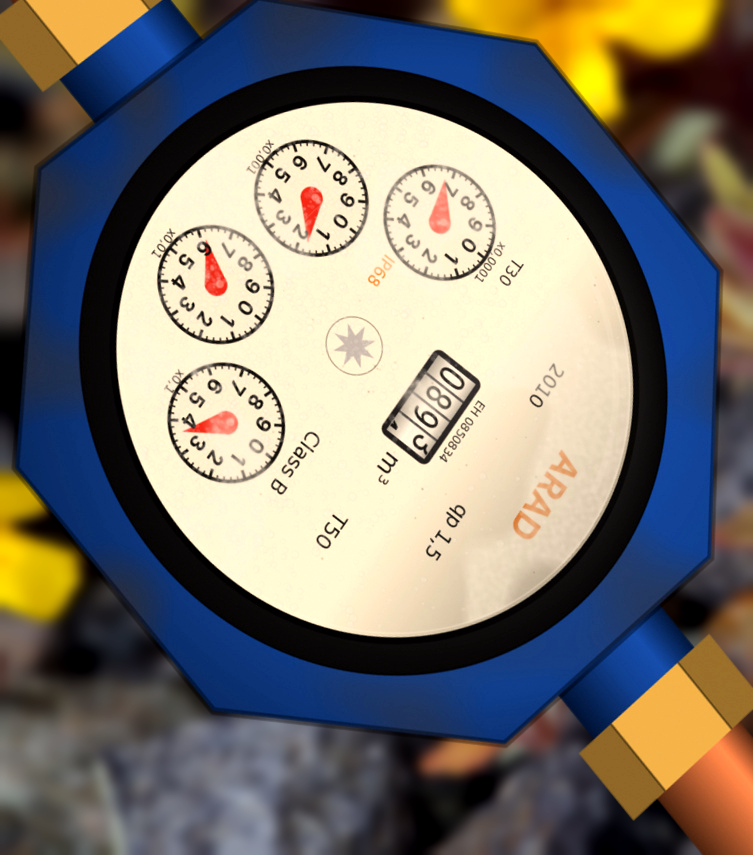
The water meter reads 893.3616m³
